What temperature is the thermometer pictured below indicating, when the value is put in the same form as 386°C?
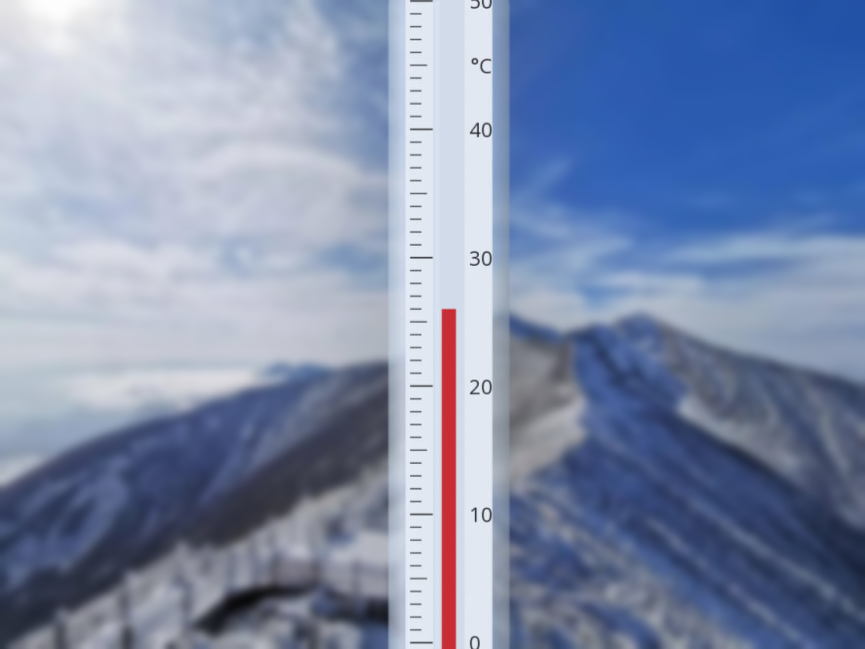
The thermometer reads 26°C
